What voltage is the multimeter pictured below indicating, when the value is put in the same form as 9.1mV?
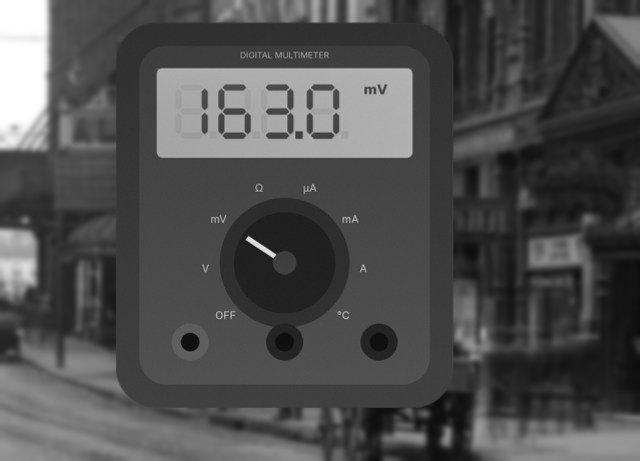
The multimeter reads 163.0mV
